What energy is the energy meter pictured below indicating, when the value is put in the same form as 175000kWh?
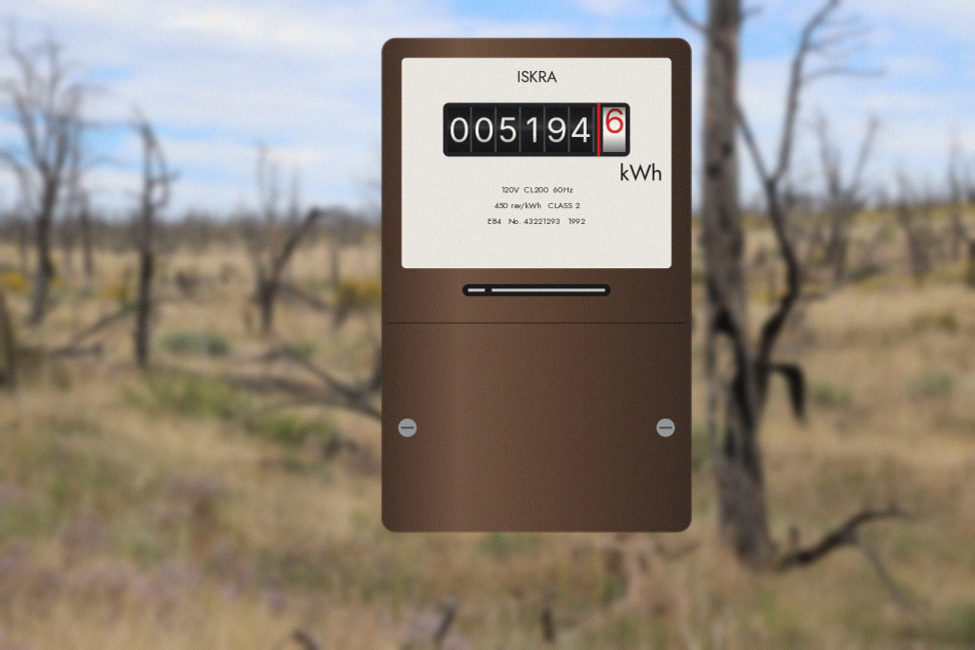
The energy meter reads 5194.6kWh
